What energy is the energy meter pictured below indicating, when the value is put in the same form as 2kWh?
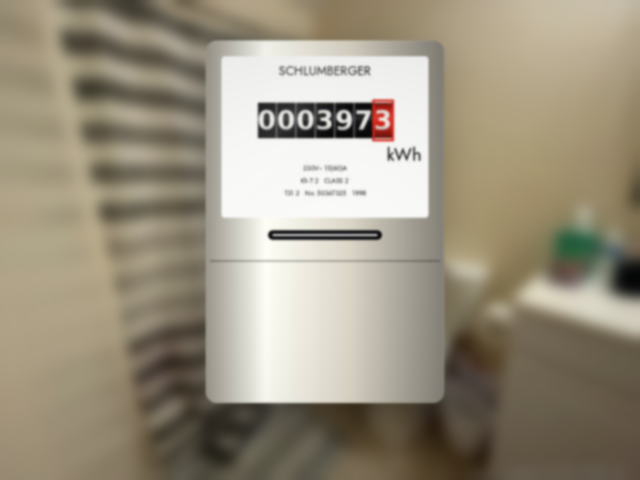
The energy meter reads 397.3kWh
